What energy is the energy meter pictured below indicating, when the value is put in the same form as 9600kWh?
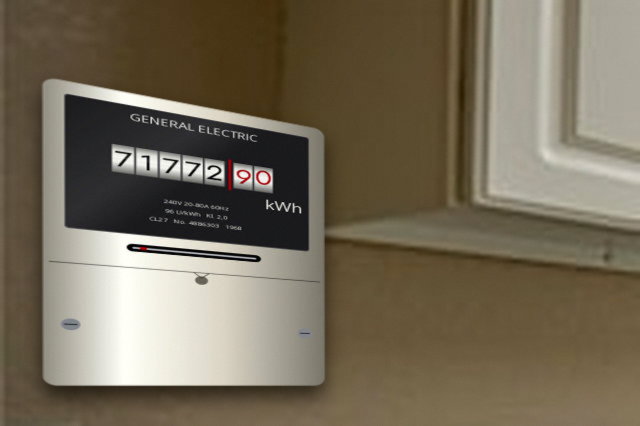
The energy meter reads 71772.90kWh
